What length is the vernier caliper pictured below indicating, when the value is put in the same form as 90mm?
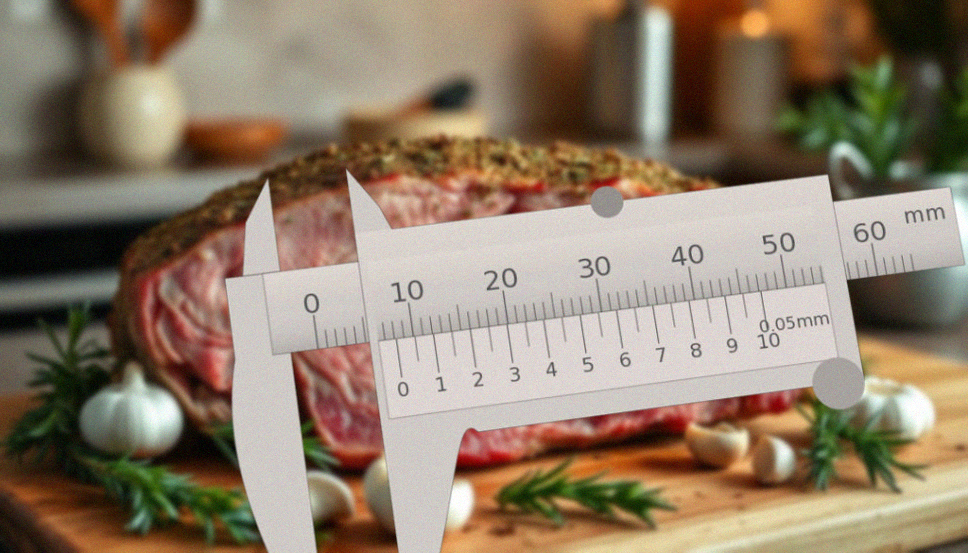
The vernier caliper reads 8.2mm
